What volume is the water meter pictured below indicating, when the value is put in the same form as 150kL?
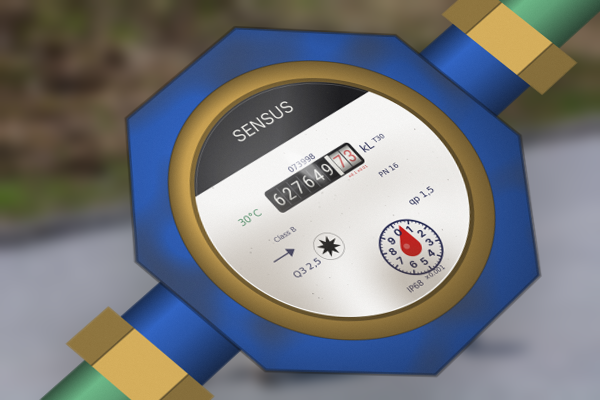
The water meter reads 627649.730kL
